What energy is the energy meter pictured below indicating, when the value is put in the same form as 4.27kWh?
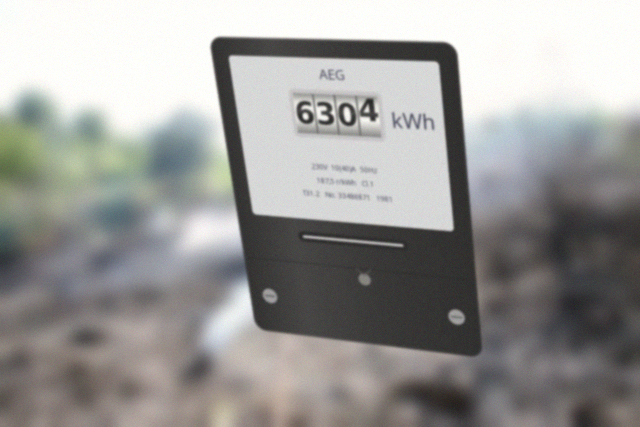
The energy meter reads 6304kWh
